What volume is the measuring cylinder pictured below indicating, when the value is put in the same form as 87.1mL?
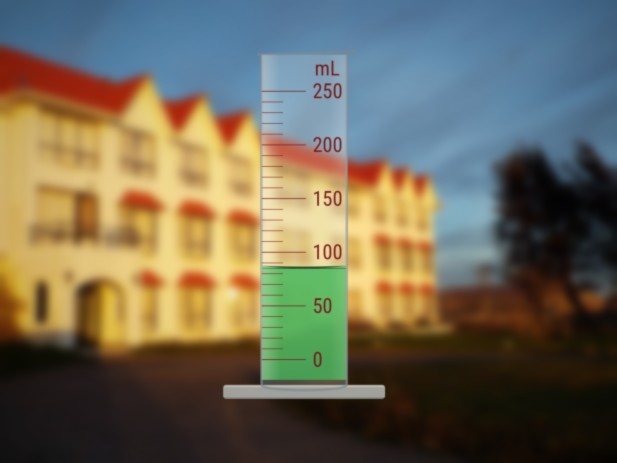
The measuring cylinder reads 85mL
